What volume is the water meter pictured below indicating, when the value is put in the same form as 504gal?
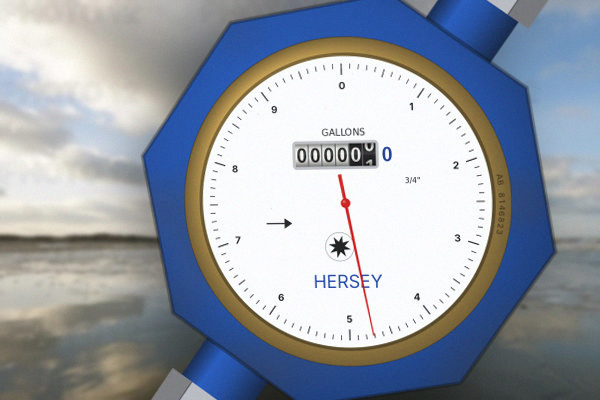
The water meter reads 4.7gal
